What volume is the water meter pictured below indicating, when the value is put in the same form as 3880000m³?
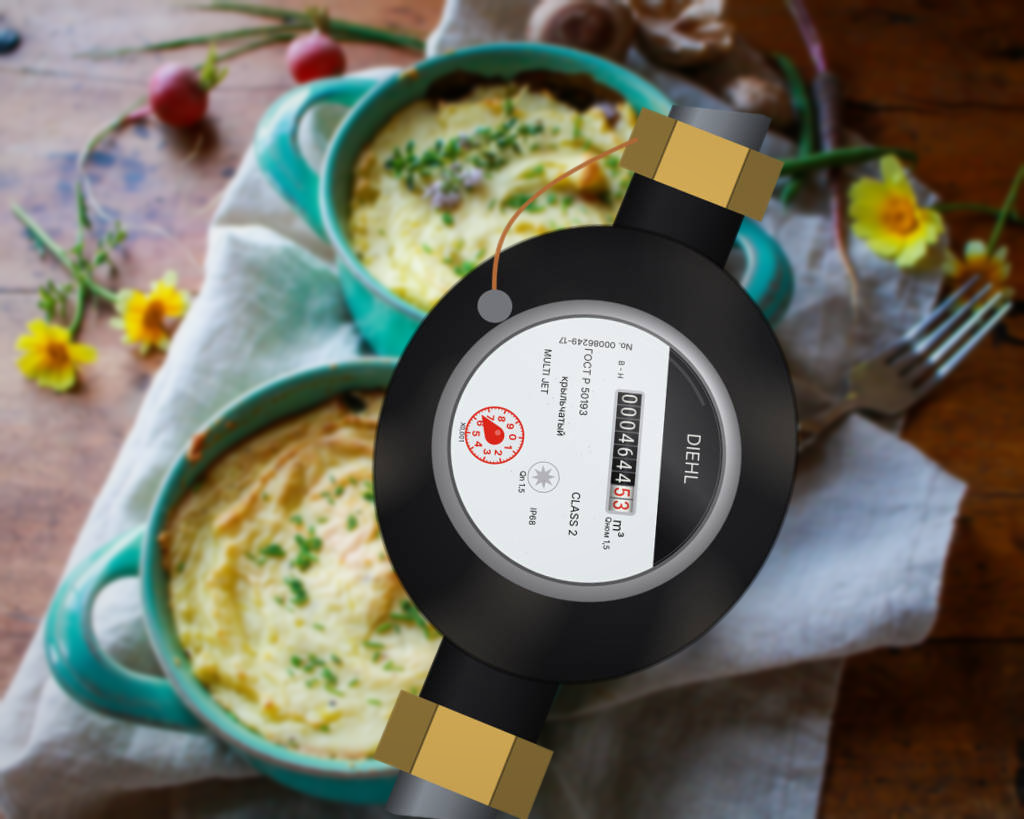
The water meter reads 4644.536m³
